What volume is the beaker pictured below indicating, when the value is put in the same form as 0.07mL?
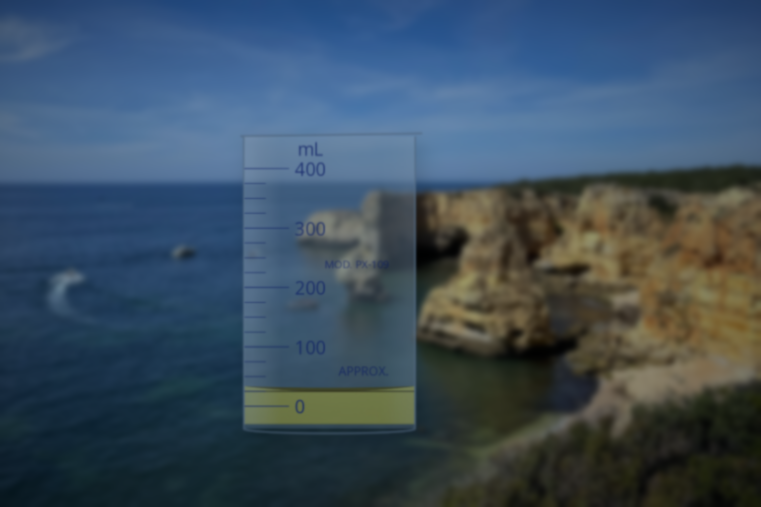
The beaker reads 25mL
